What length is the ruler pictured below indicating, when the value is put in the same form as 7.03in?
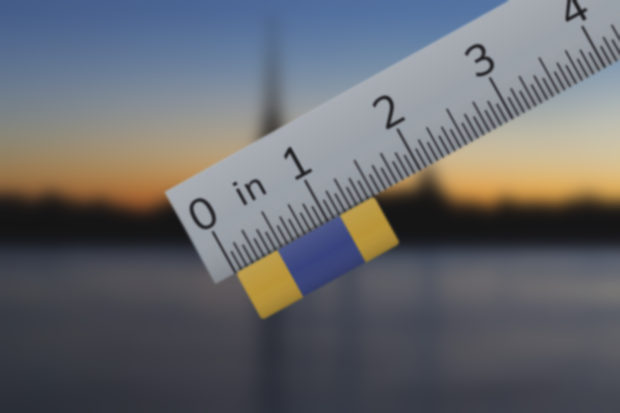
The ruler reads 1.5in
